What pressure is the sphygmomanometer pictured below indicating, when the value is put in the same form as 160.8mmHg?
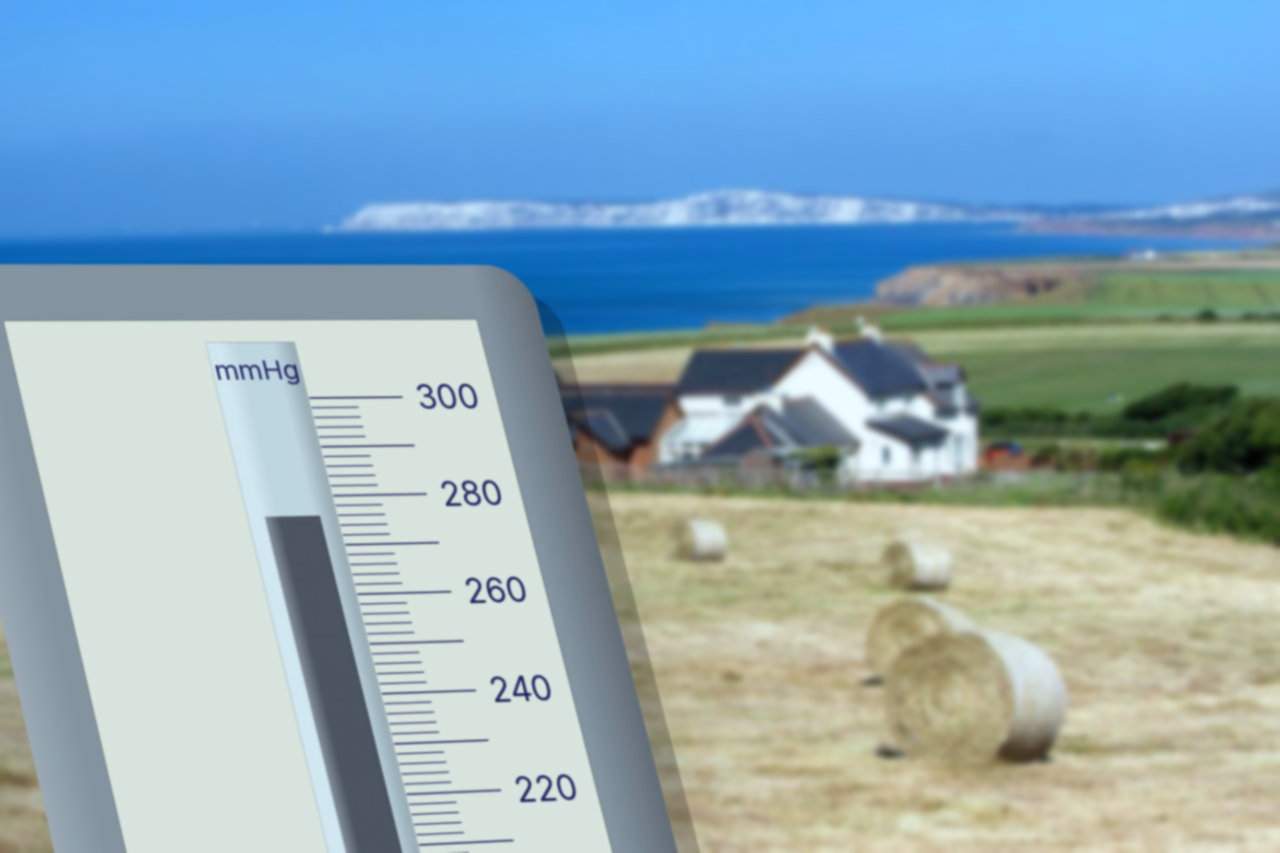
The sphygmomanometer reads 276mmHg
